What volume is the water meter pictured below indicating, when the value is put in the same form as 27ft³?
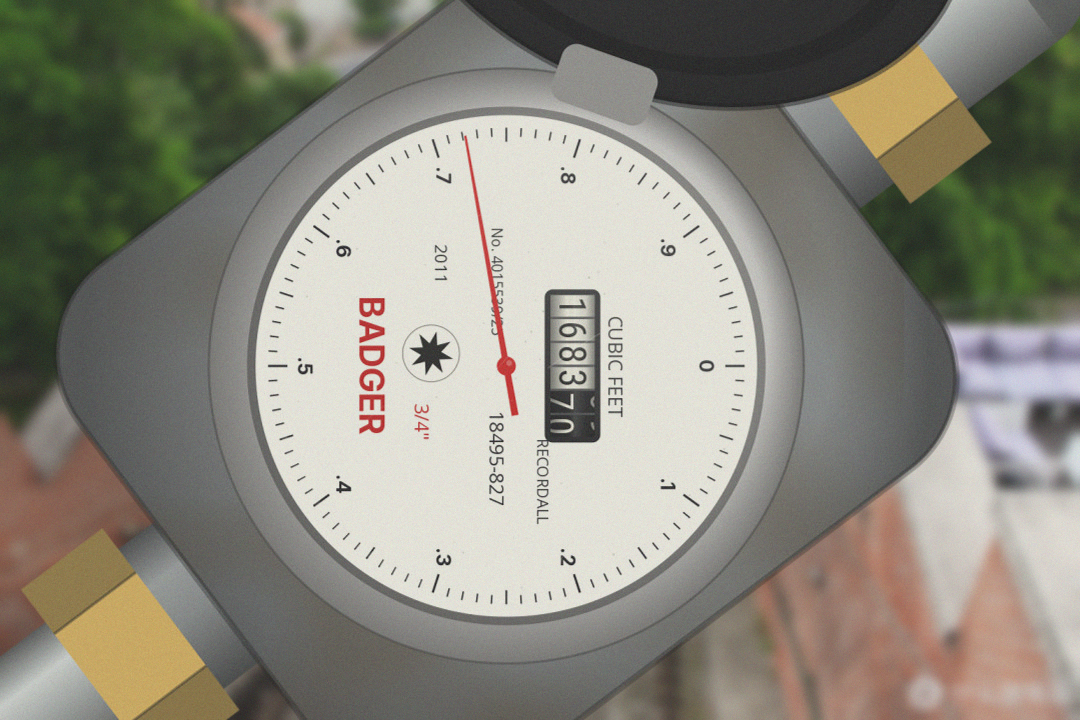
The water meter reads 168369.72ft³
